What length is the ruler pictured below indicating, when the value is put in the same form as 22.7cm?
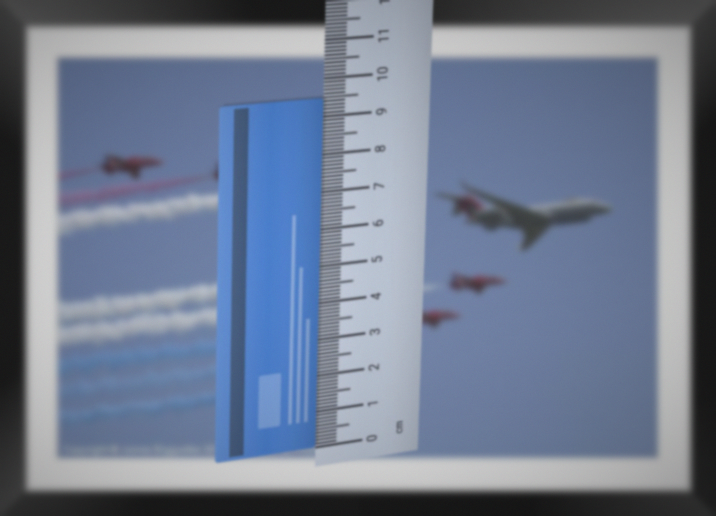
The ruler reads 9.5cm
